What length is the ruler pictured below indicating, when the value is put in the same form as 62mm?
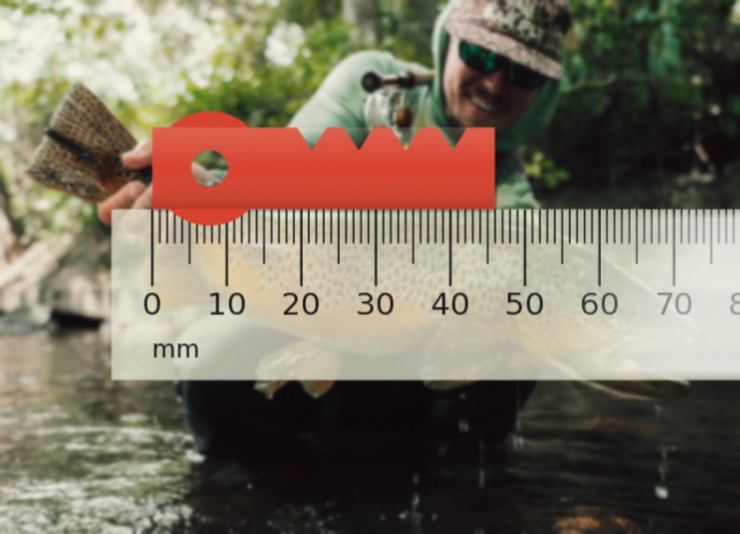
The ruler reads 46mm
